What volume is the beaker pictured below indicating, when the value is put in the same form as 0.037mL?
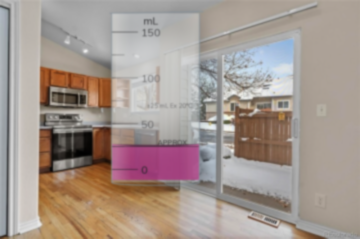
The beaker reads 25mL
